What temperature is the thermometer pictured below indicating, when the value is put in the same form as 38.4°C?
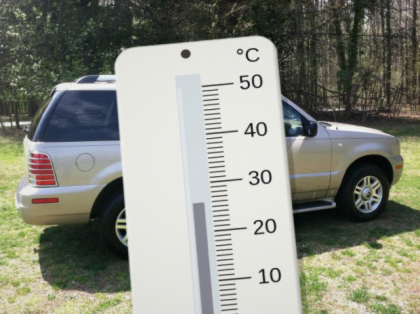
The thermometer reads 26°C
